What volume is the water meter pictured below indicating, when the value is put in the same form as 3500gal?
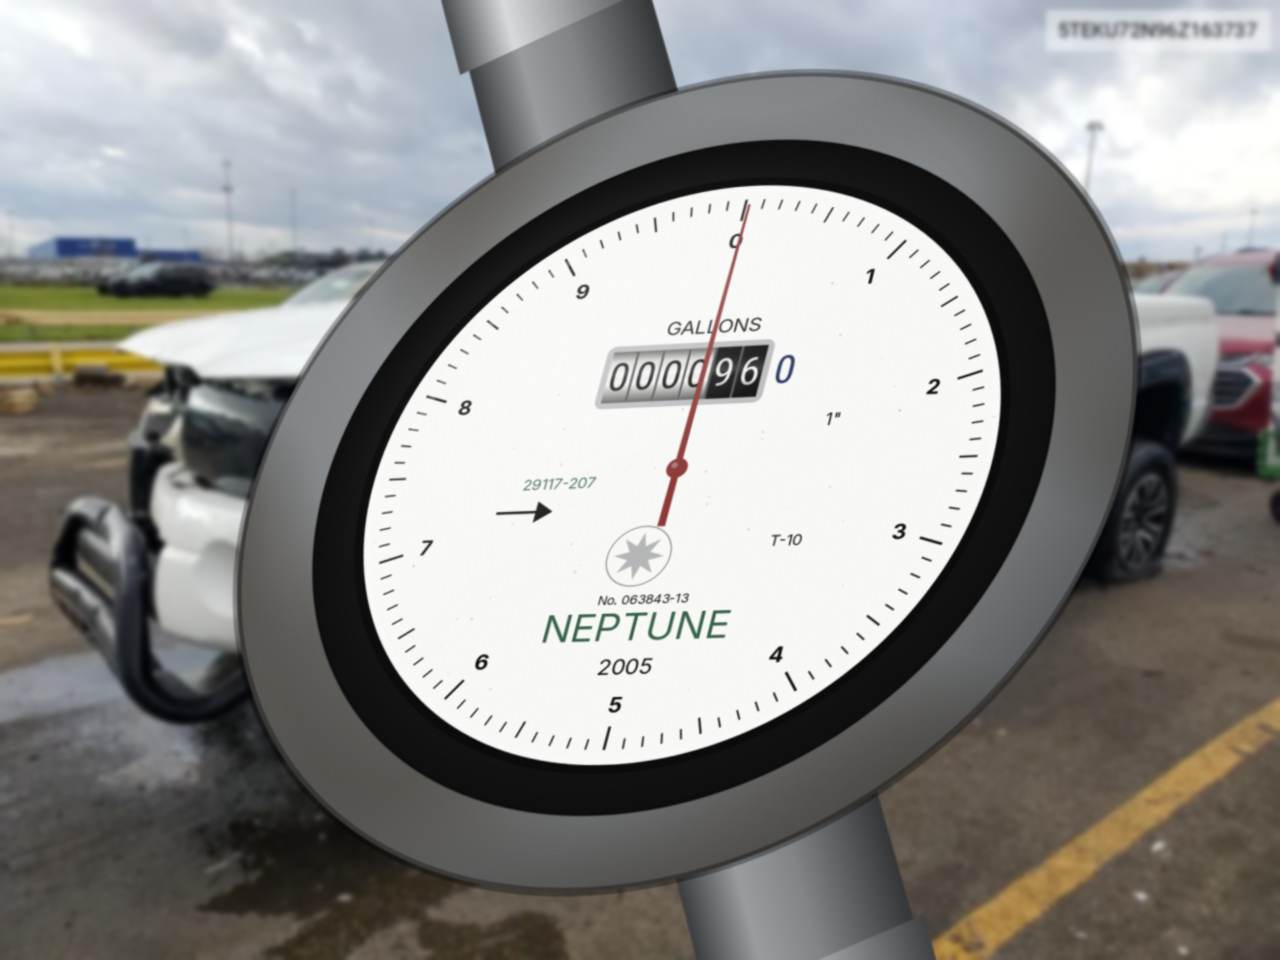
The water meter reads 960.0gal
